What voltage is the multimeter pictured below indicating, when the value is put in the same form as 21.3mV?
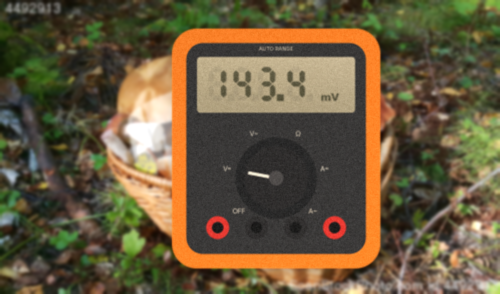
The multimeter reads 143.4mV
